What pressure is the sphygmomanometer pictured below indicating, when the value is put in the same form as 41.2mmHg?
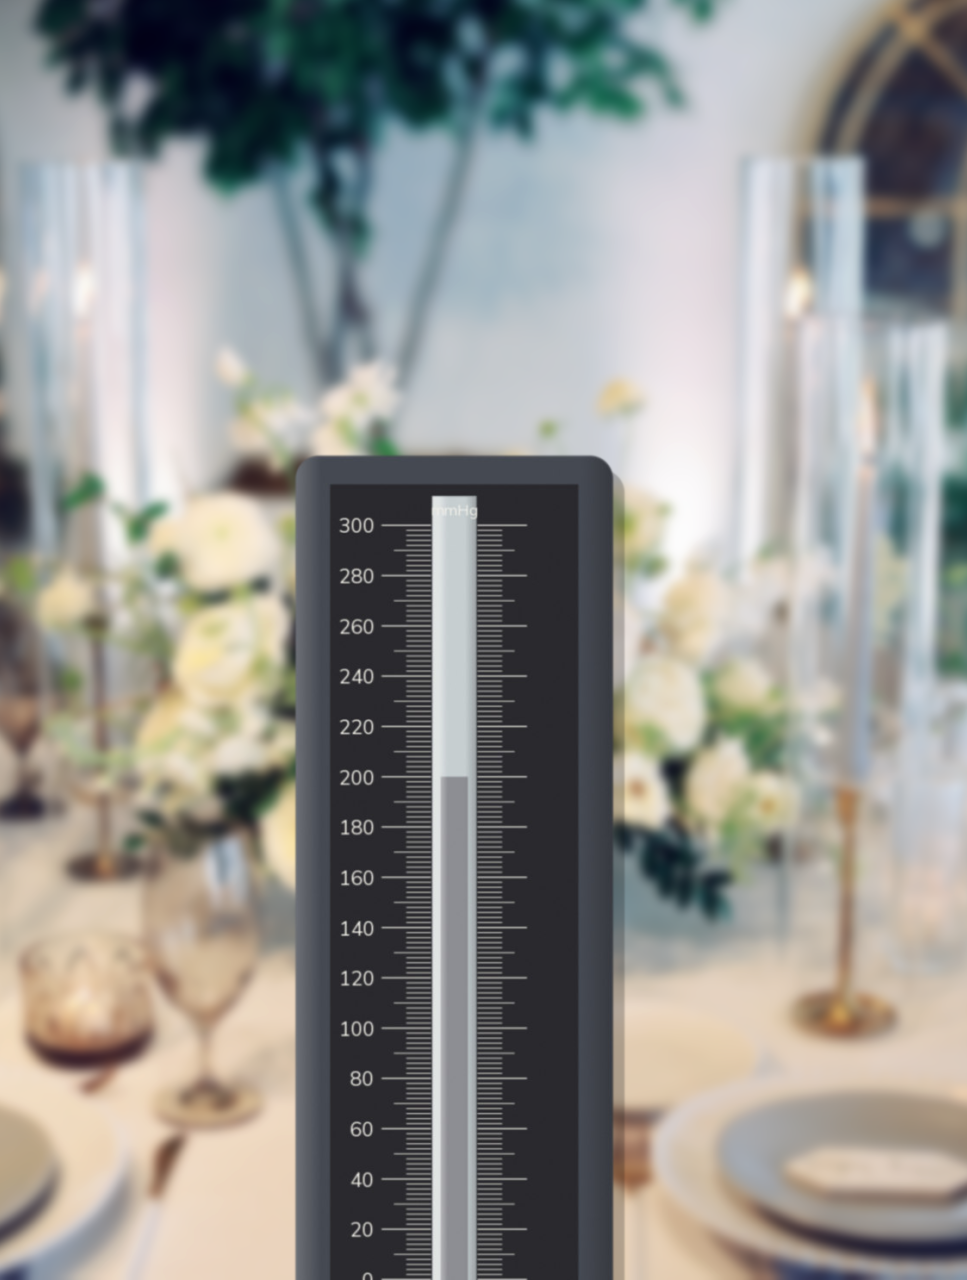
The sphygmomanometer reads 200mmHg
